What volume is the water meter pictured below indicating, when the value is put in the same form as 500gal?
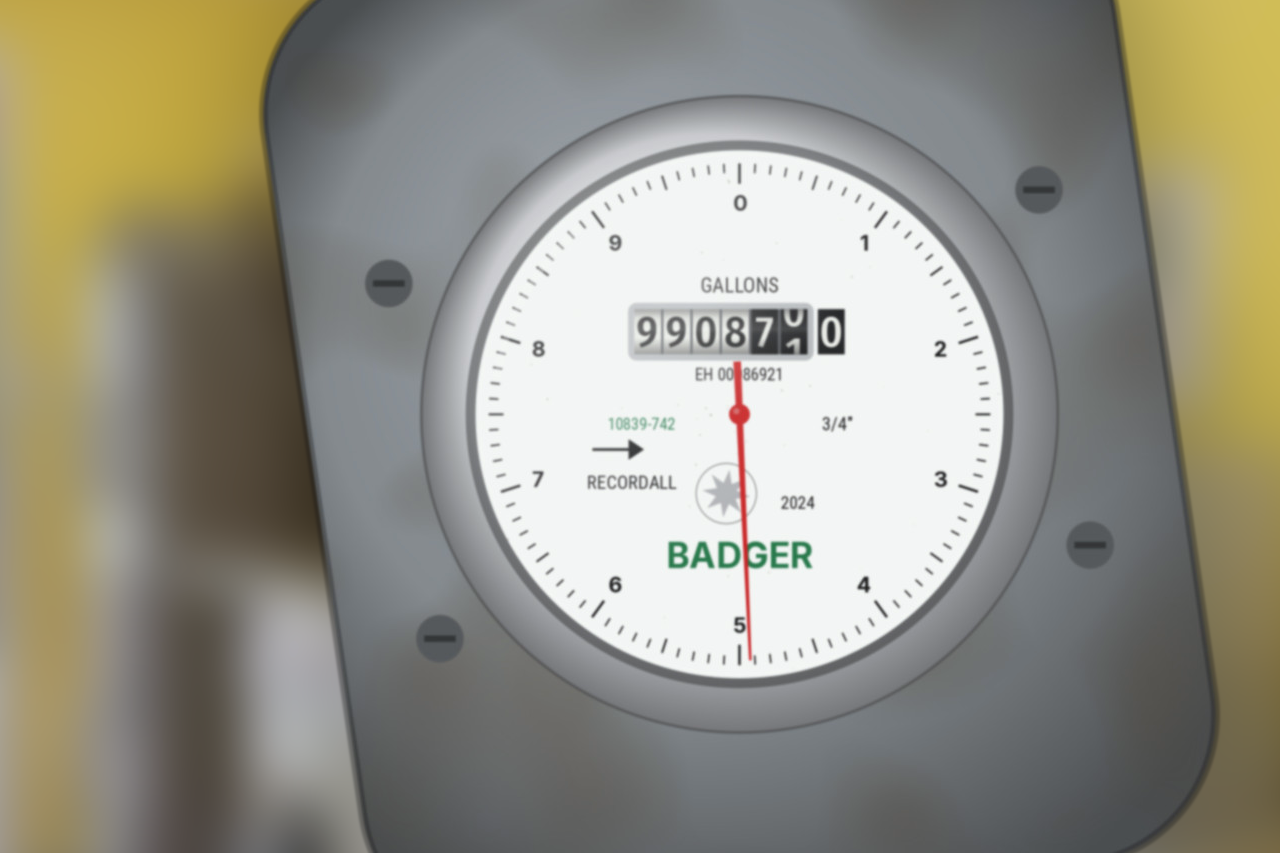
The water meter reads 9908704.9gal
